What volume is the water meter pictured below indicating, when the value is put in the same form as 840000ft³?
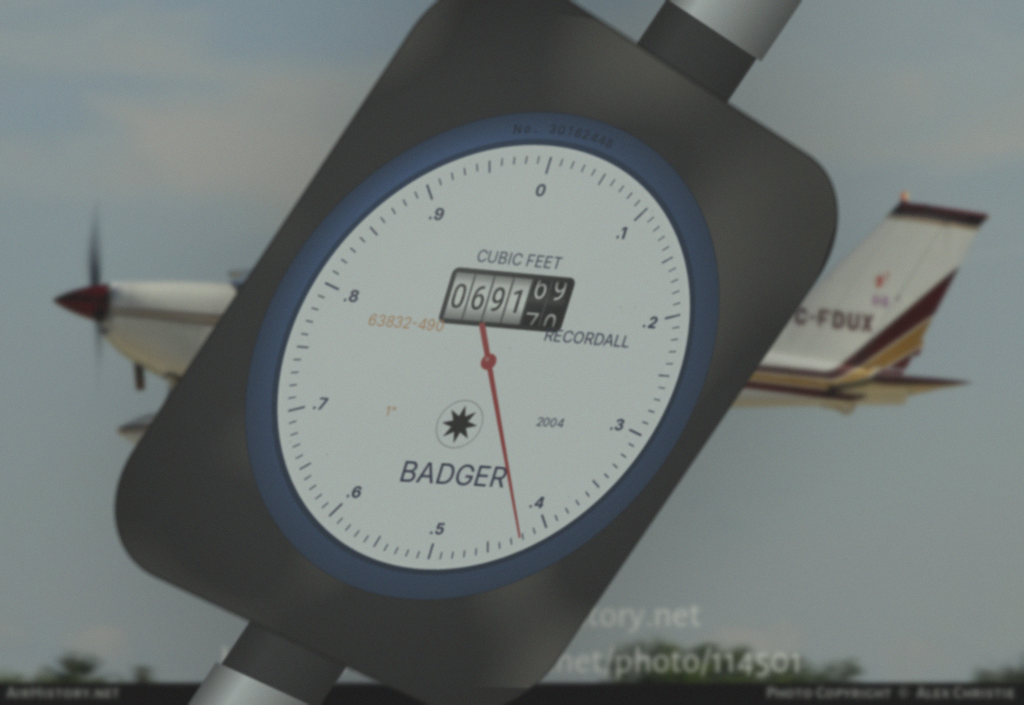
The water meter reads 69169.42ft³
